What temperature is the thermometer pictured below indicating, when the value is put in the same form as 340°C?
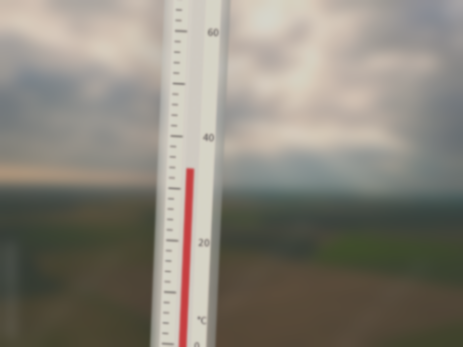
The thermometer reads 34°C
